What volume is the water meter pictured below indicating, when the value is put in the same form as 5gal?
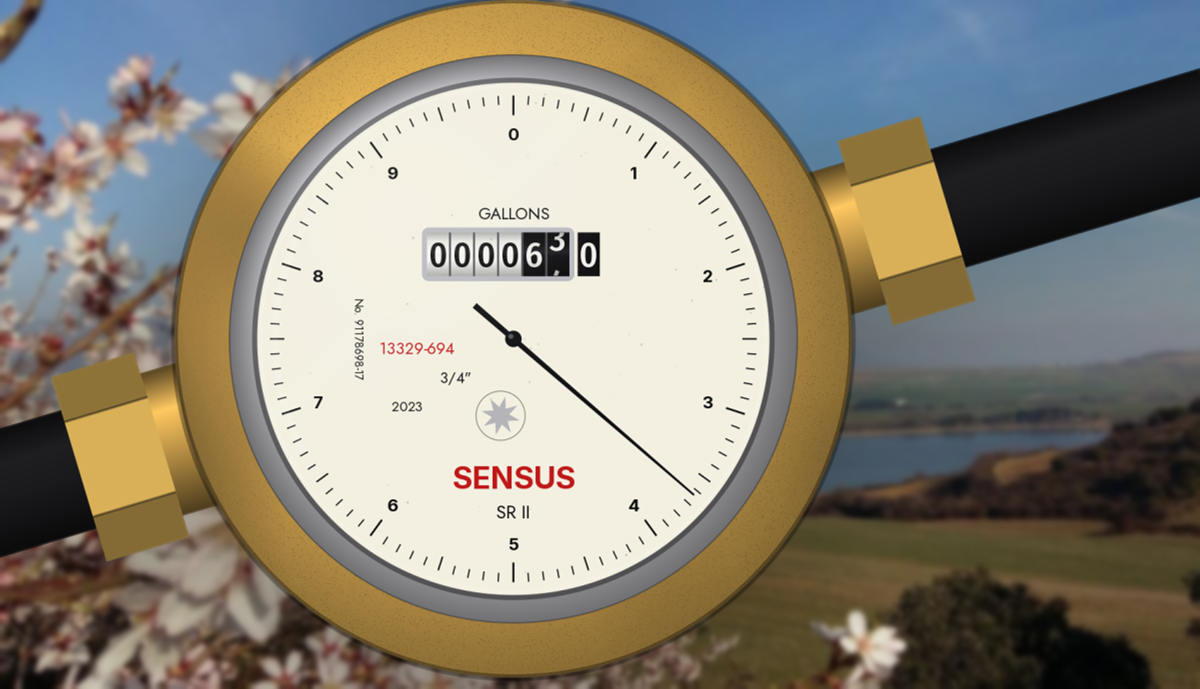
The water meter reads 633.6gal
